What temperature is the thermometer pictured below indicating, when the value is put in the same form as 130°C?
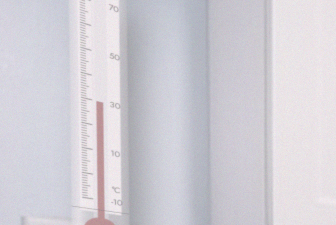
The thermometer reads 30°C
